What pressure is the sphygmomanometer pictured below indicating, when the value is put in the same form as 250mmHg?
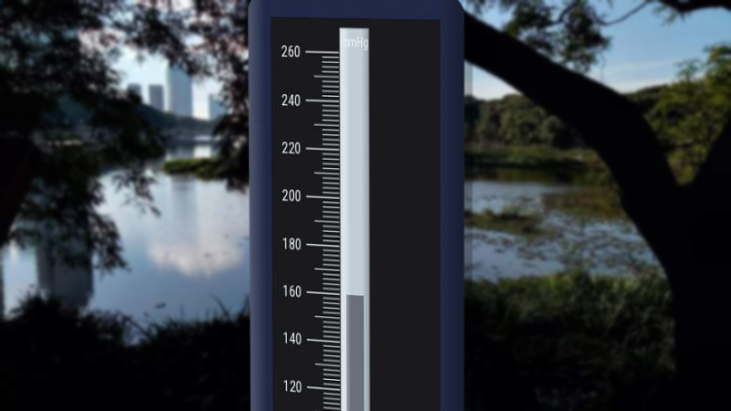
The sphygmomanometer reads 160mmHg
